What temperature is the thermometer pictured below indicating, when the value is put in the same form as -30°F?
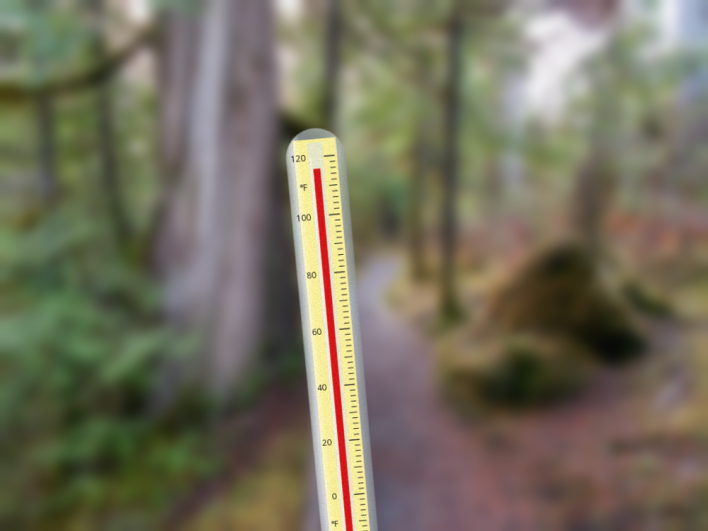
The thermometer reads 116°F
